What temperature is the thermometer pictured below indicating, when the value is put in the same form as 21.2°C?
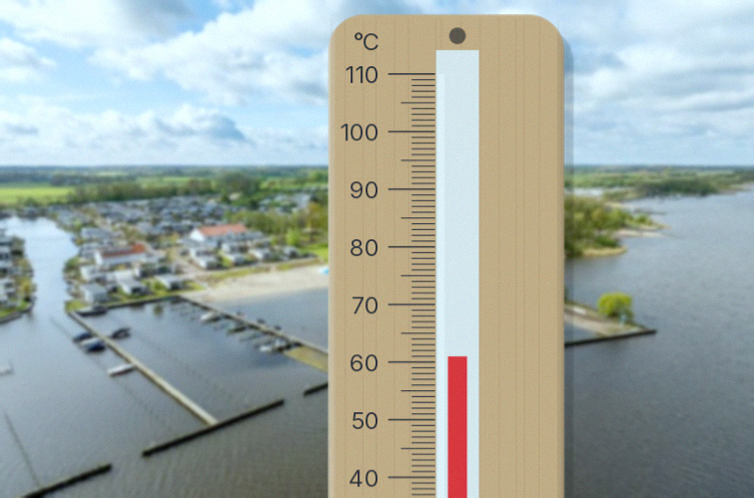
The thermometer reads 61°C
